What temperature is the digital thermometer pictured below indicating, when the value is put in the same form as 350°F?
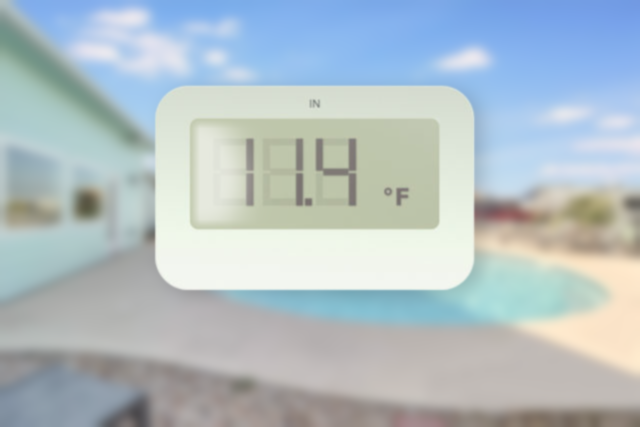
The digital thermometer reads 11.4°F
